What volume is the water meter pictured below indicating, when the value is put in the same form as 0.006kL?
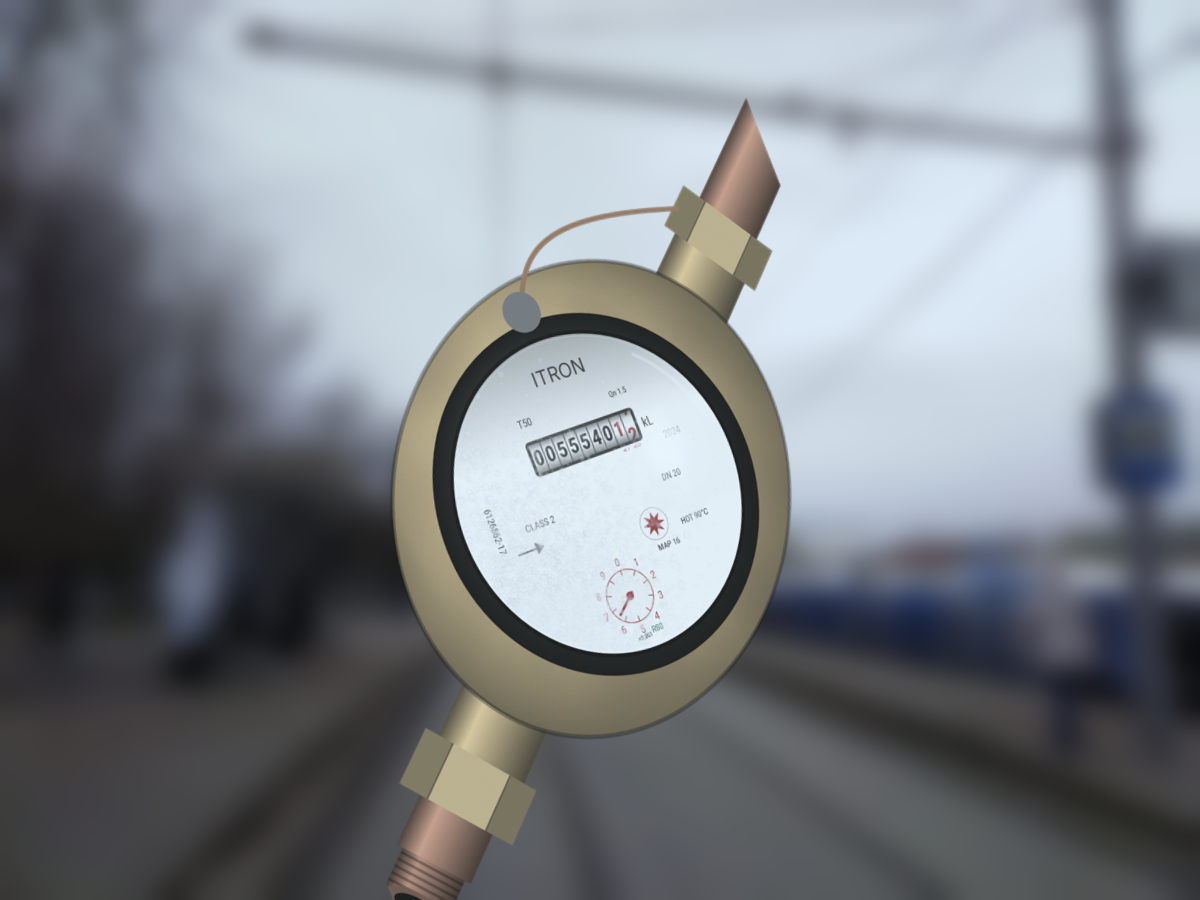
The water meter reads 55540.116kL
